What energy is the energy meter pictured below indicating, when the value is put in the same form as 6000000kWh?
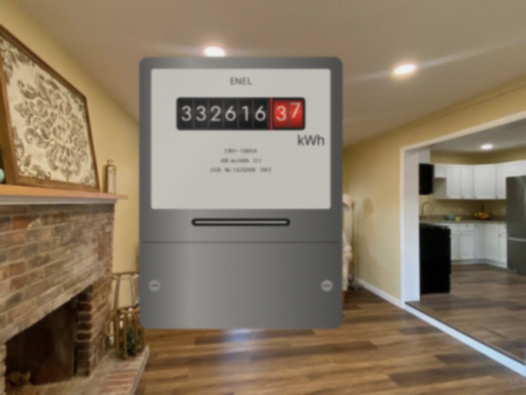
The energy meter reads 332616.37kWh
